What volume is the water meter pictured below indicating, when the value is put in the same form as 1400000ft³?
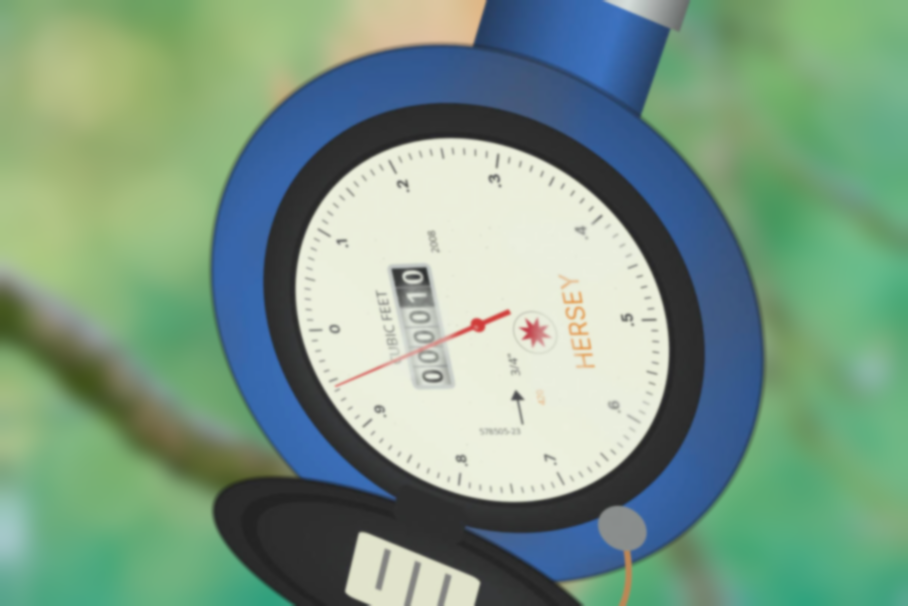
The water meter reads 9.94ft³
